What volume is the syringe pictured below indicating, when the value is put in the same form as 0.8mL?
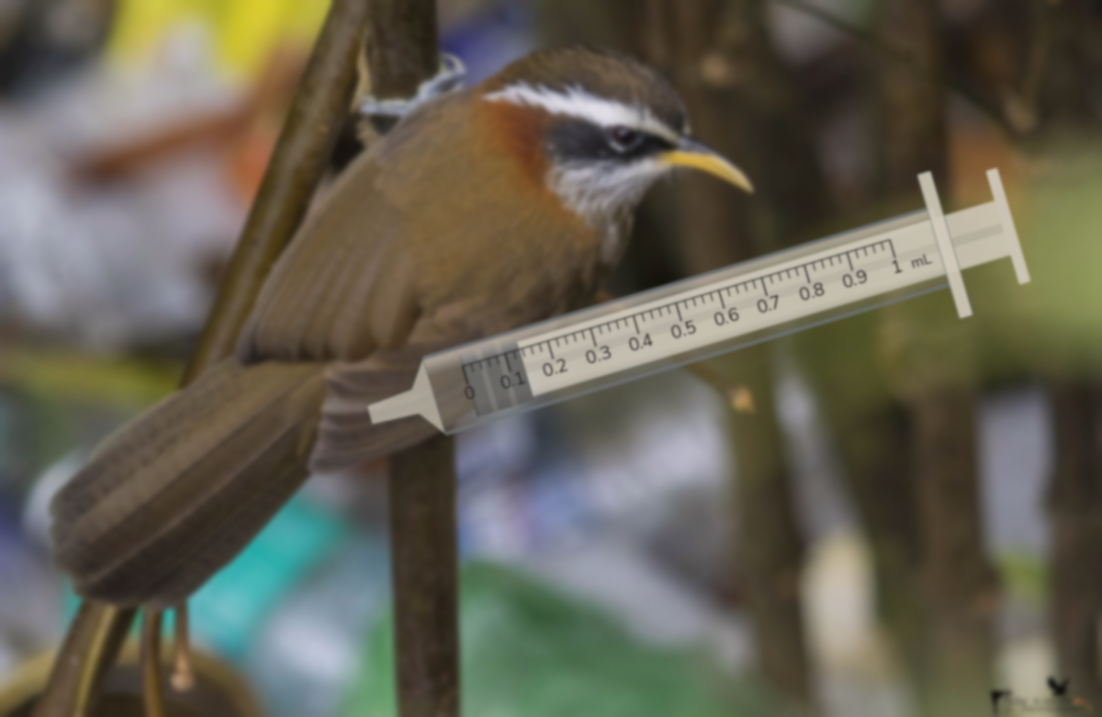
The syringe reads 0mL
